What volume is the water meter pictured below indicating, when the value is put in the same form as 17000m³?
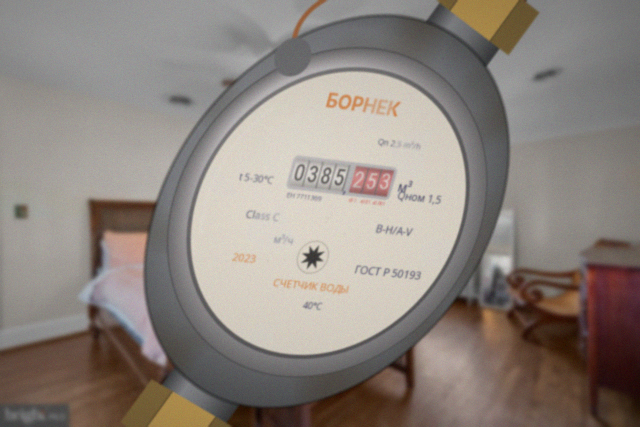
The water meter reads 385.253m³
